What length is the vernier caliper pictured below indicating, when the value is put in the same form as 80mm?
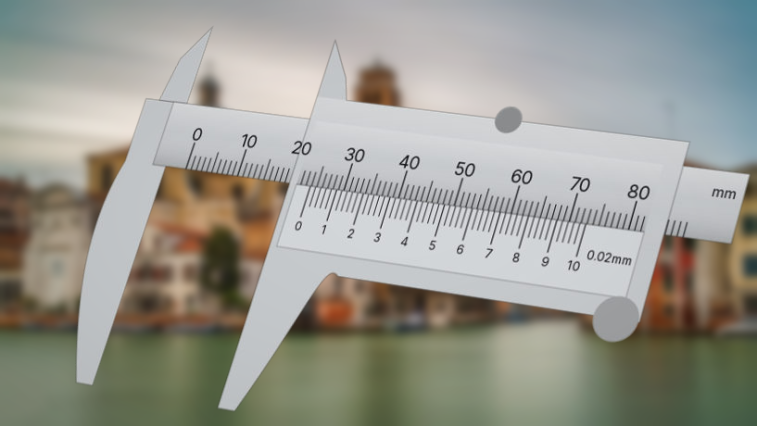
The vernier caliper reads 23.8mm
